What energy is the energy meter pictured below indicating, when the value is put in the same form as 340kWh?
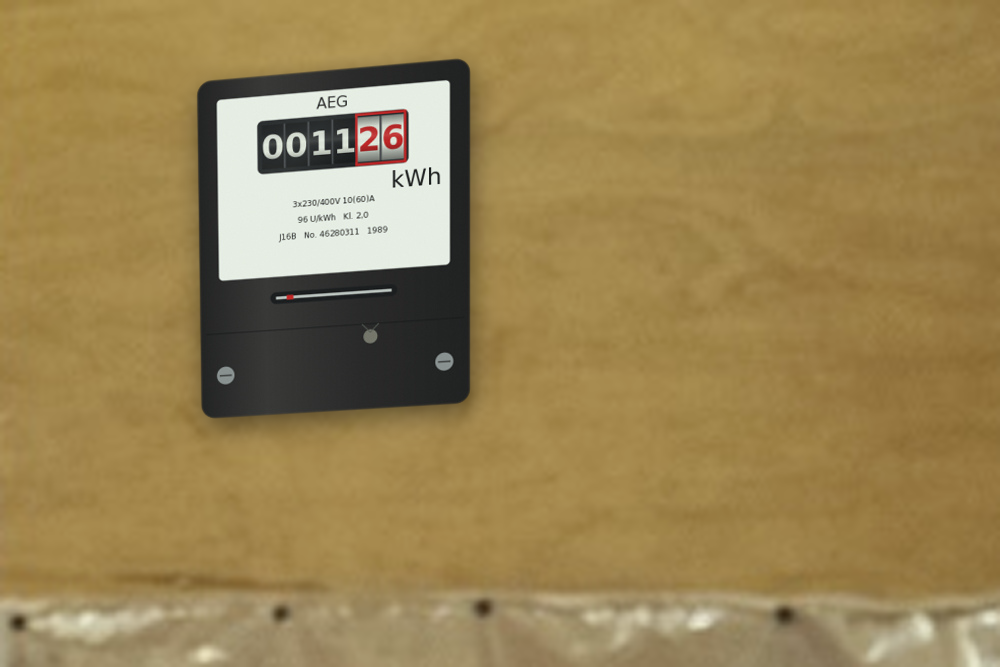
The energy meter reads 11.26kWh
